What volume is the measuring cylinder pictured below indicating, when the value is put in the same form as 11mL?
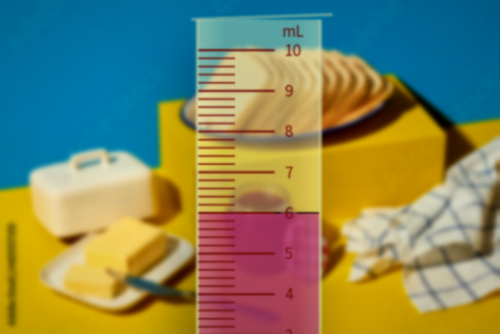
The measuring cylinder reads 6mL
